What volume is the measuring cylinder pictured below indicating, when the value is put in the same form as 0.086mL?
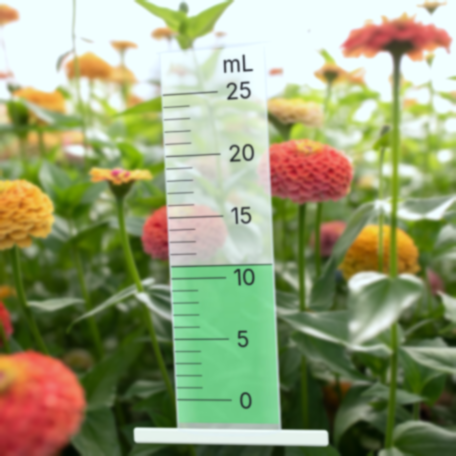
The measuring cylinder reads 11mL
